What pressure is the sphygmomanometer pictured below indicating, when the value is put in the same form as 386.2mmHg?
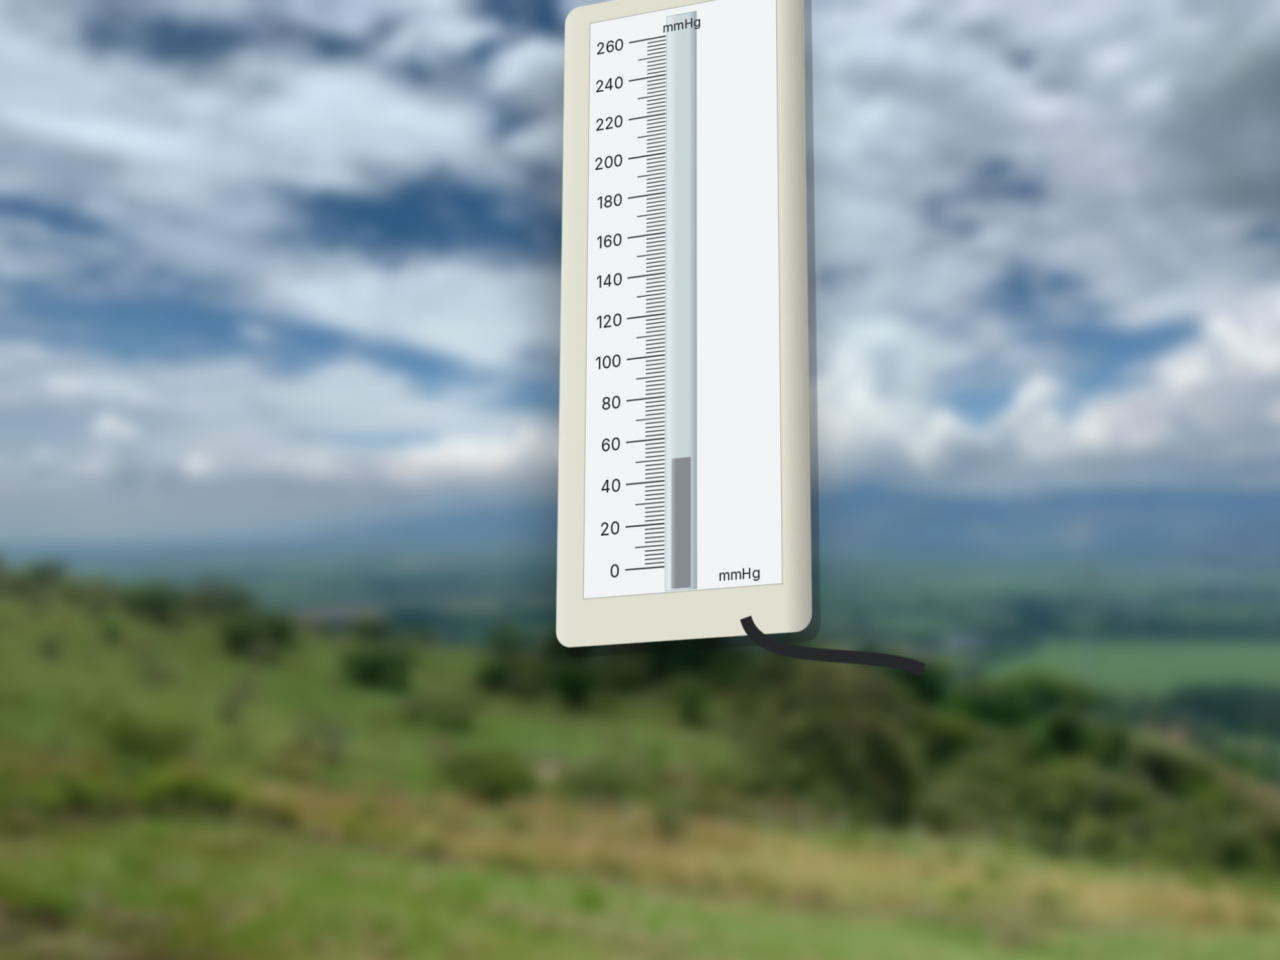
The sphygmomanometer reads 50mmHg
